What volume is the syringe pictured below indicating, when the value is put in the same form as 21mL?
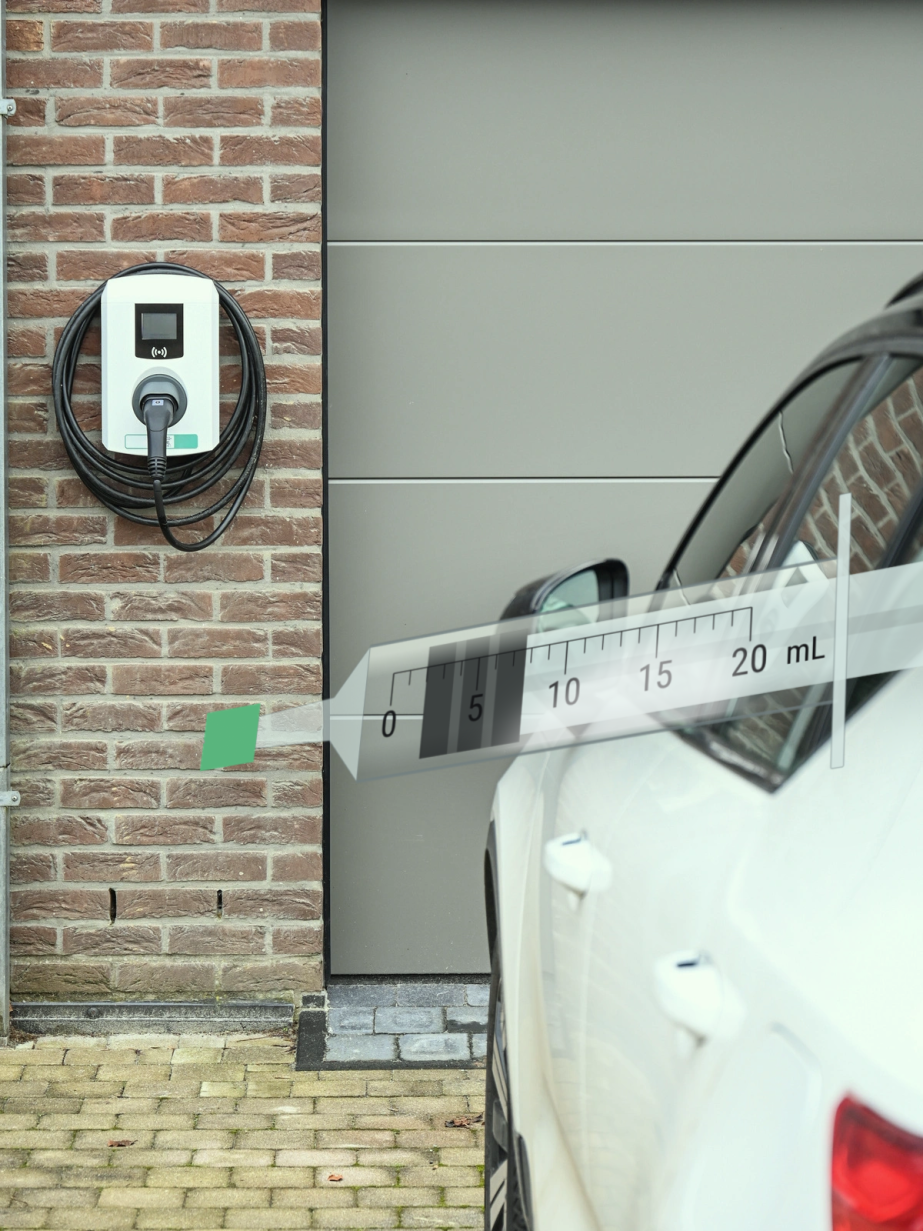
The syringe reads 2mL
